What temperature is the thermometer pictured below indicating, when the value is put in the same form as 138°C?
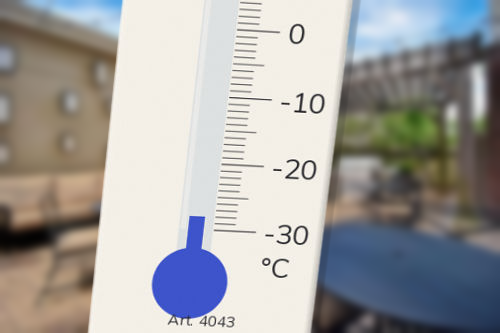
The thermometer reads -28°C
